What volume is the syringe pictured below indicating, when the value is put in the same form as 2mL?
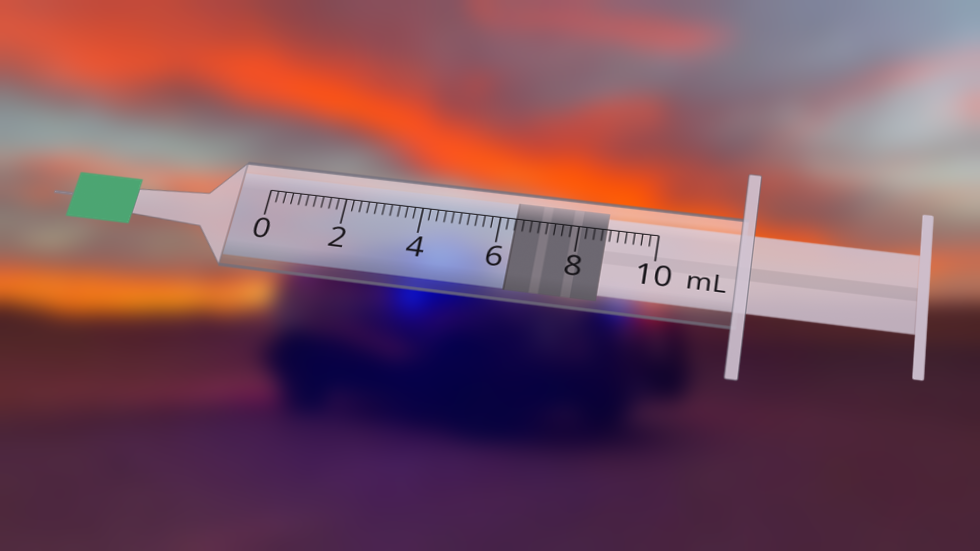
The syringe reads 6.4mL
